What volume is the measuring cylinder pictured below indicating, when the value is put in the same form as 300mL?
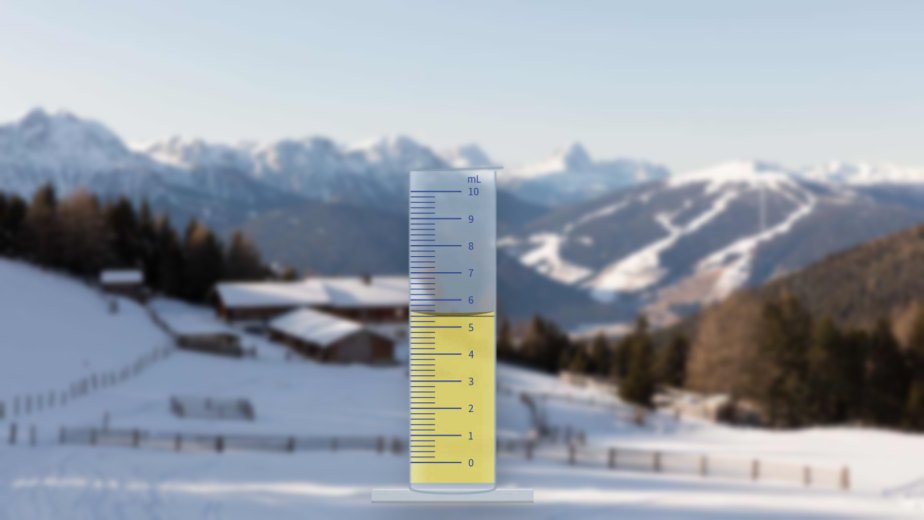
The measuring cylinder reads 5.4mL
